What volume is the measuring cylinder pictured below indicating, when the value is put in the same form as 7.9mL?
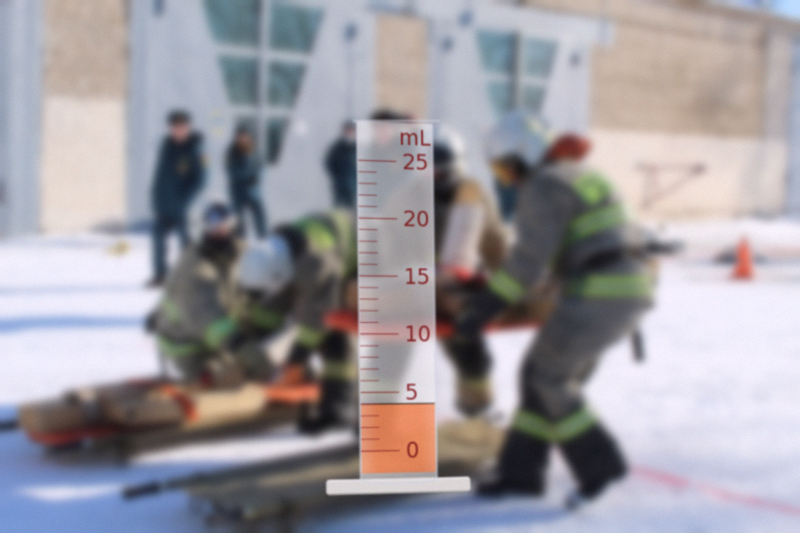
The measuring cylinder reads 4mL
